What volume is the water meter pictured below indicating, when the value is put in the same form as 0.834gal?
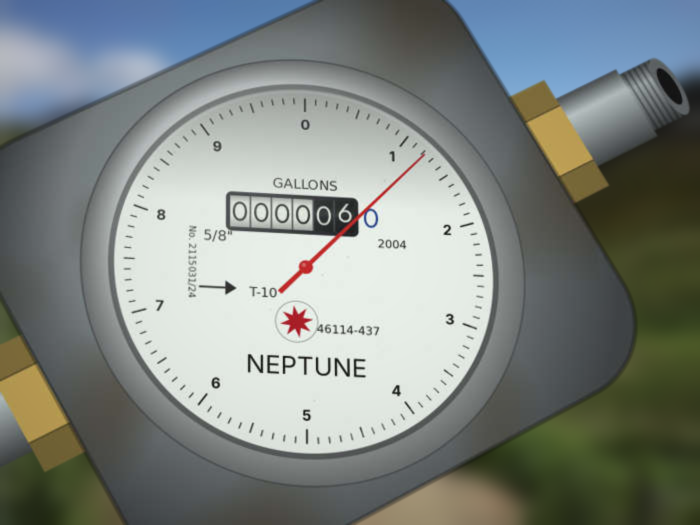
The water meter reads 61.2gal
